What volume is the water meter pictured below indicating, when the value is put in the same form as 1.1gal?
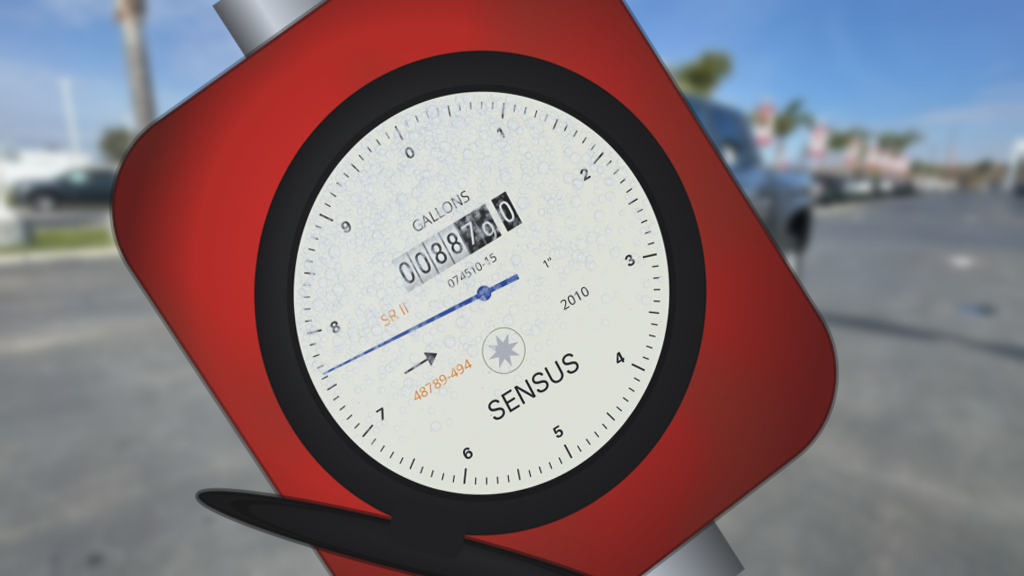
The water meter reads 88787.6gal
